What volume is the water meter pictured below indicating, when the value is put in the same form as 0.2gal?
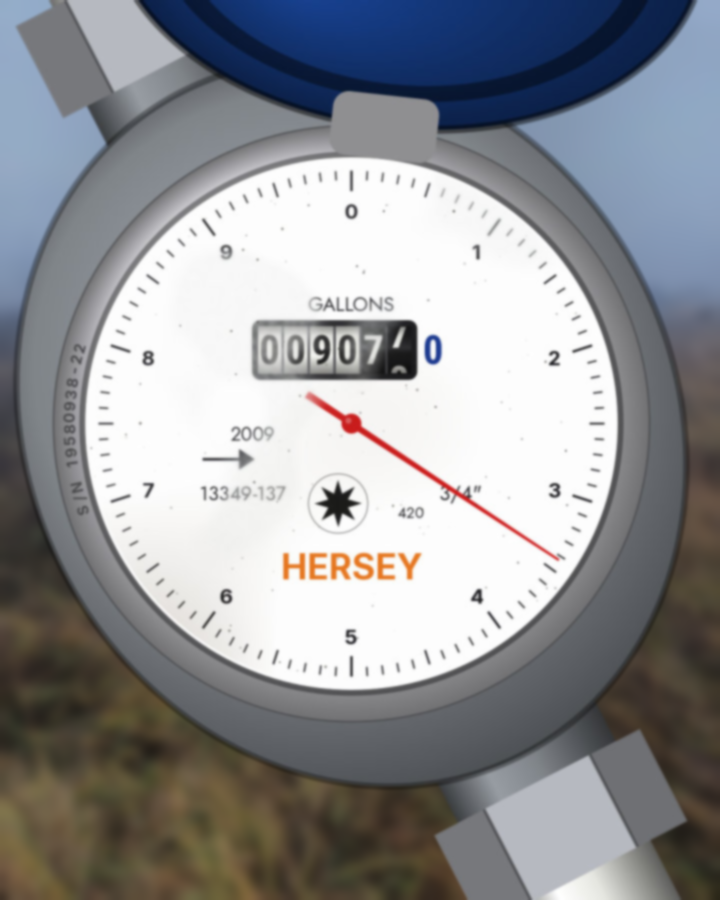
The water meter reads 90773.4gal
